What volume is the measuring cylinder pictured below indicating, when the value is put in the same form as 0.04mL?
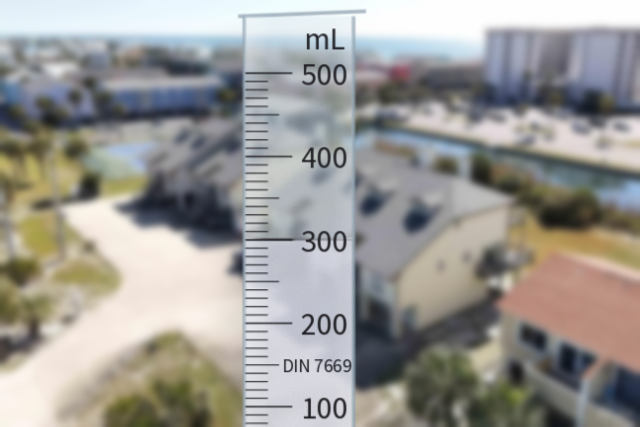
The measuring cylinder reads 300mL
